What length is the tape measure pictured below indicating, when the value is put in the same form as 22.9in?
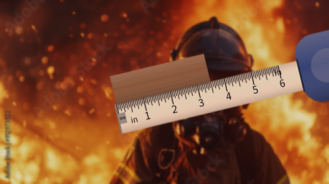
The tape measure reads 3.5in
